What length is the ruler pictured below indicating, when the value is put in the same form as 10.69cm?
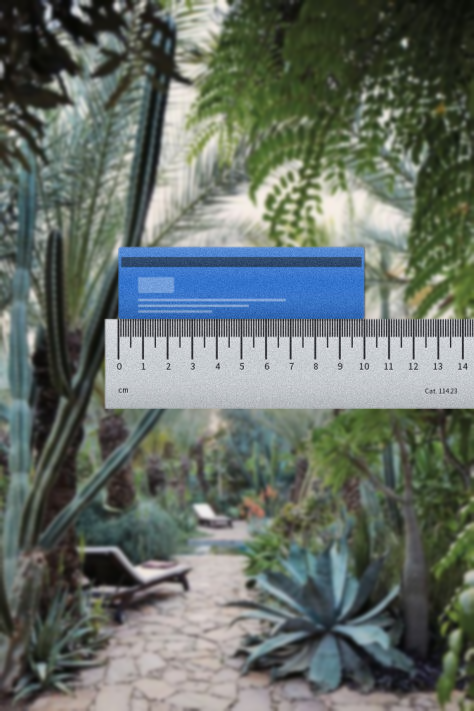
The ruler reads 10cm
